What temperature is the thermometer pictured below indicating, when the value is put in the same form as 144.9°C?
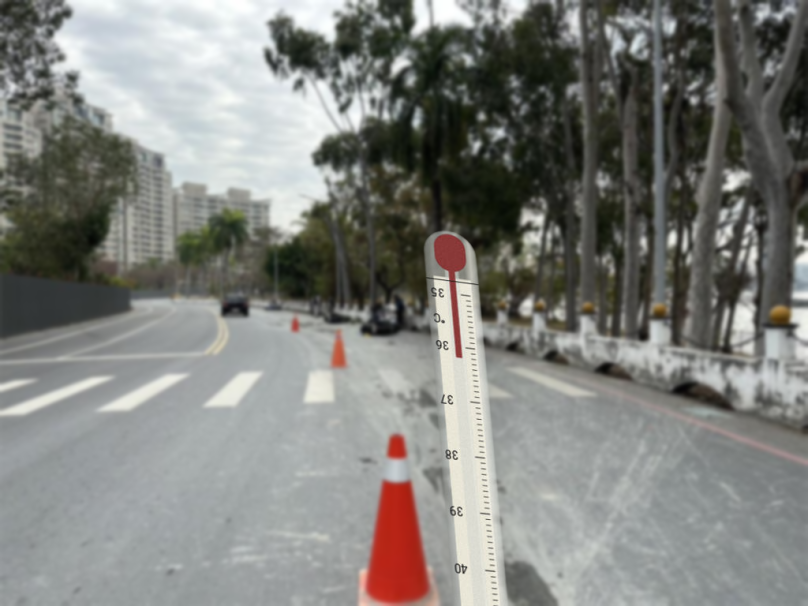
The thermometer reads 36.2°C
